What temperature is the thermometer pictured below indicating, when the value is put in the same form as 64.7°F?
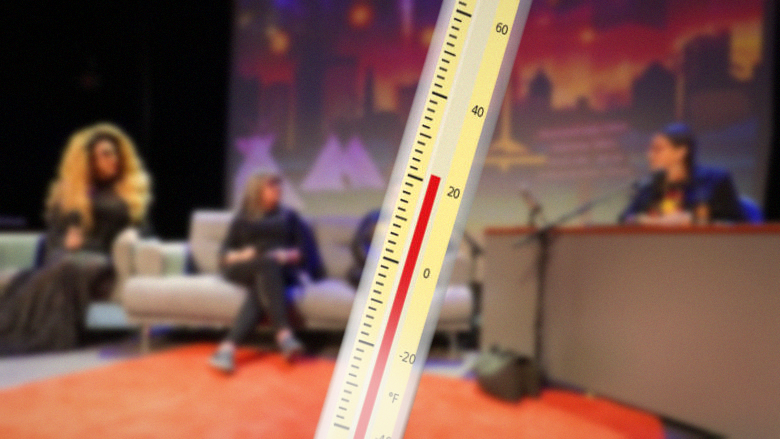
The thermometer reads 22°F
